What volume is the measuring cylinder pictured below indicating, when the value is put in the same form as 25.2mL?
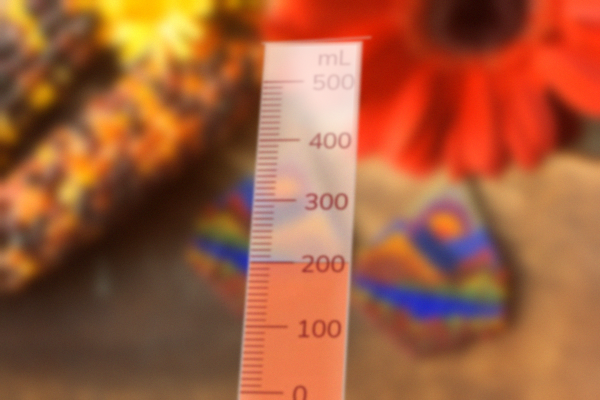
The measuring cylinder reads 200mL
